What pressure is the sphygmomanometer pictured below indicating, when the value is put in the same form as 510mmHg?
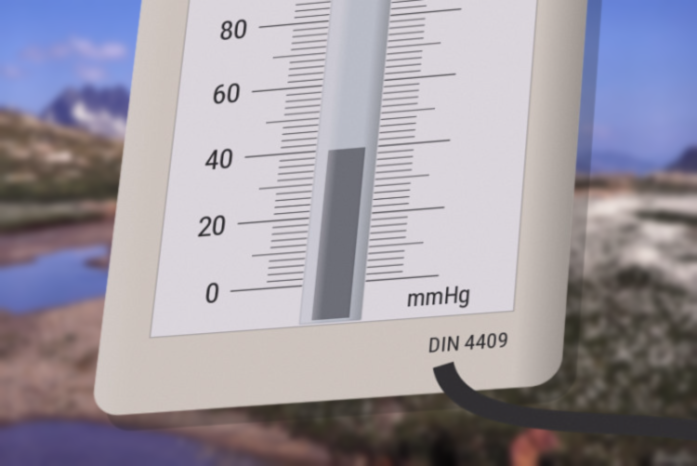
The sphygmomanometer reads 40mmHg
